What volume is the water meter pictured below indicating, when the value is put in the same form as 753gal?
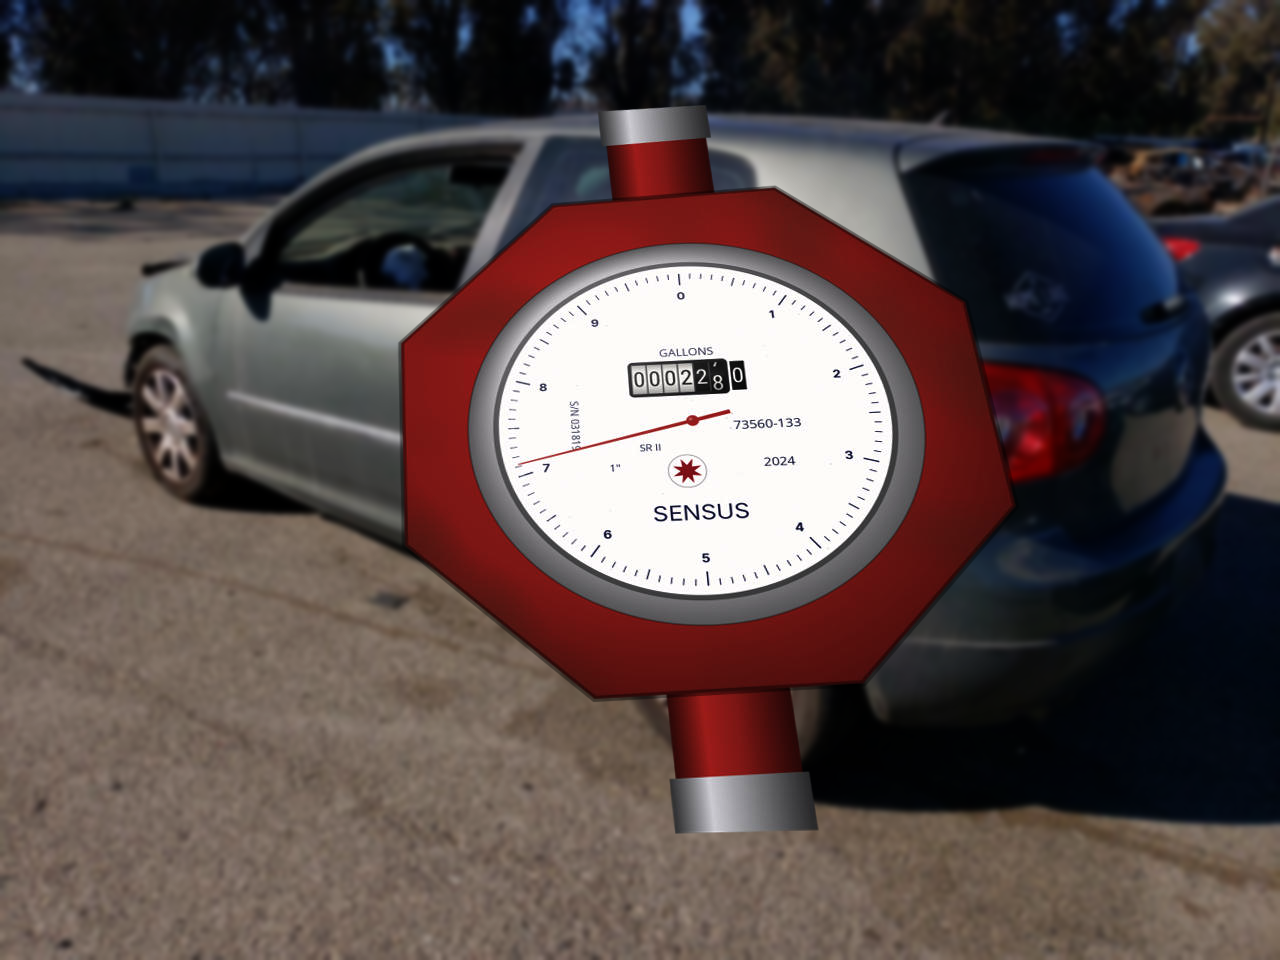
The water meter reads 2277.1gal
